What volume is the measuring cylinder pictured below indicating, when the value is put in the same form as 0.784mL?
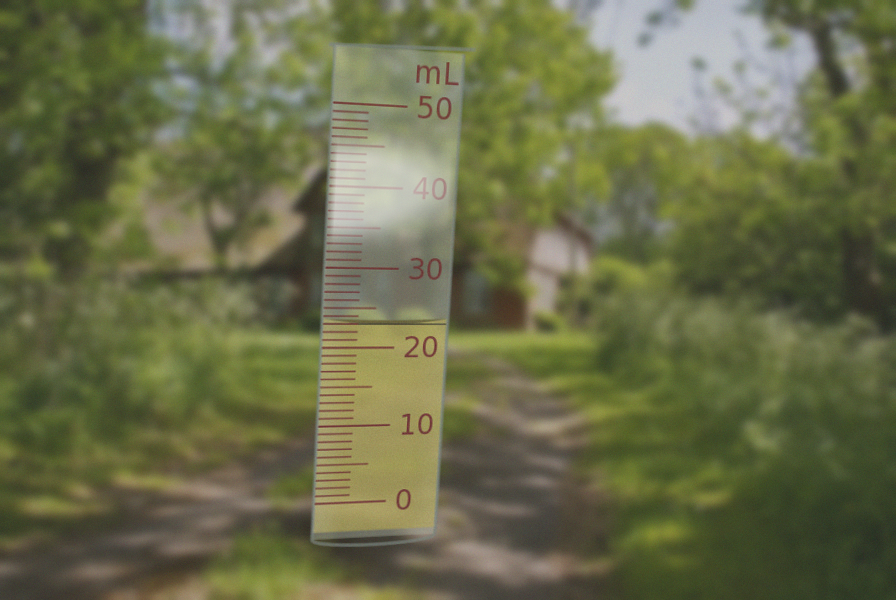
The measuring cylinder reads 23mL
